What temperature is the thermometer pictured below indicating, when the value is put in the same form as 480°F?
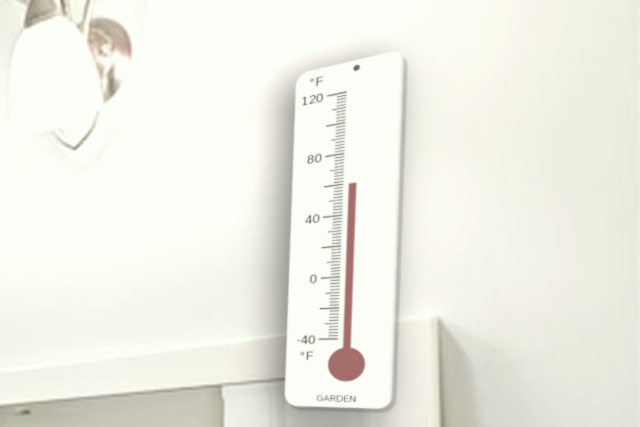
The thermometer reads 60°F
